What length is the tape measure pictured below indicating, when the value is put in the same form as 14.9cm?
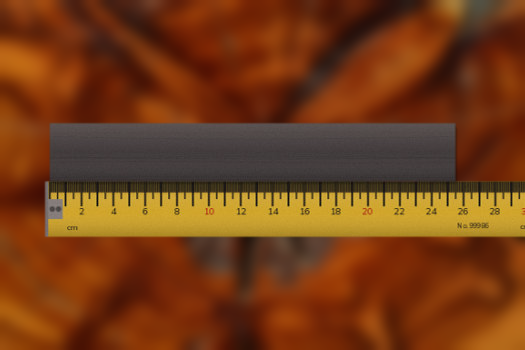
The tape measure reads 25.5cm
